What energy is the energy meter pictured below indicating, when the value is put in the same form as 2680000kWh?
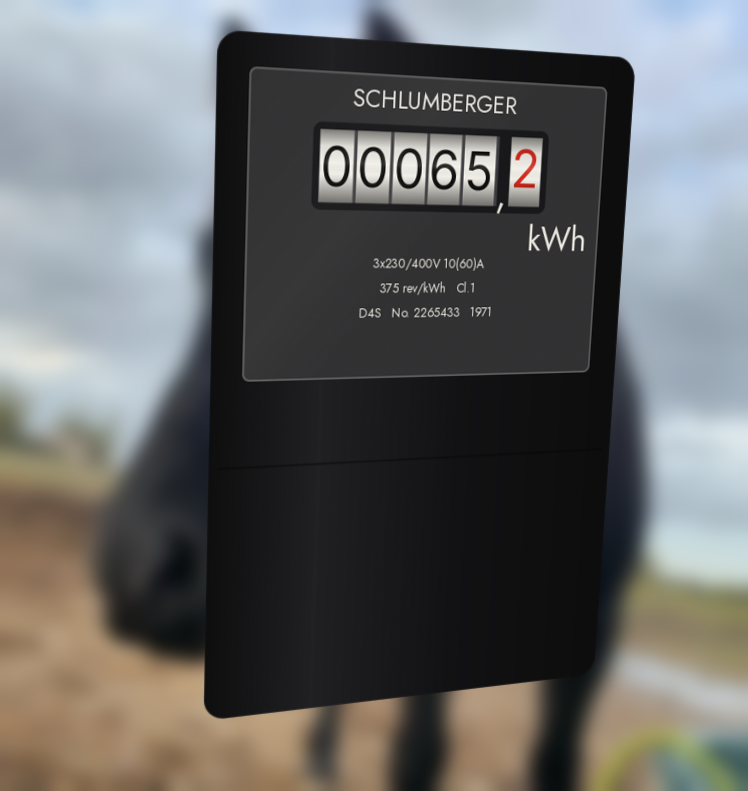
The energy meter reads 65.2kWh
